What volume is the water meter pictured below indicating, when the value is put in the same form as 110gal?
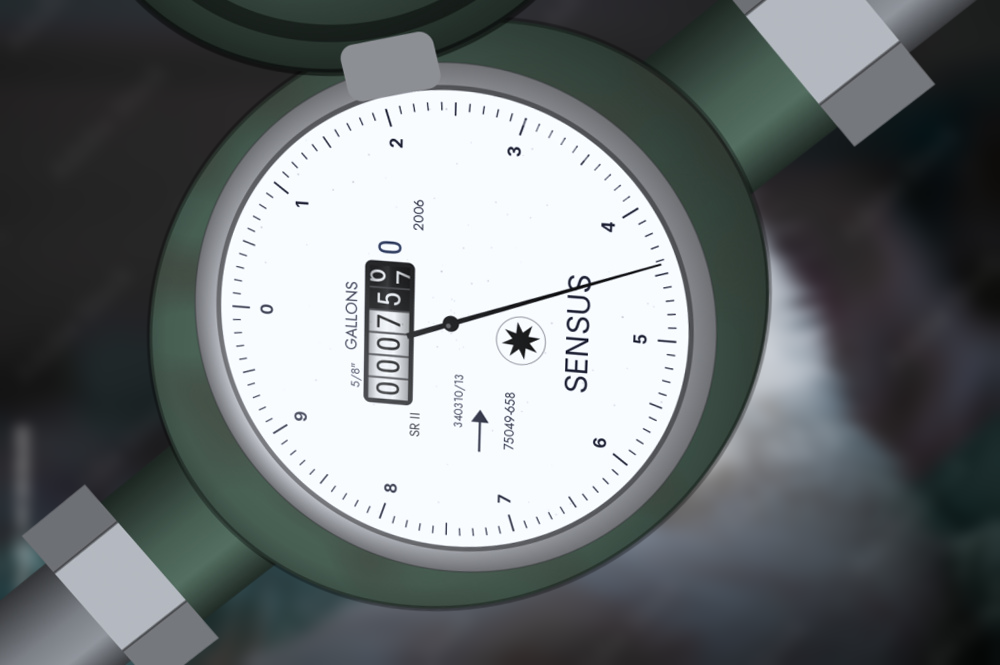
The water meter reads 7564.4gal
